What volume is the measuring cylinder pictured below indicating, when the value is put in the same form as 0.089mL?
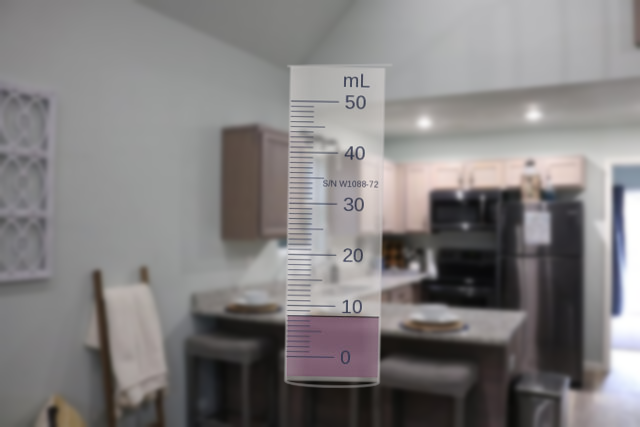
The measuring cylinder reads 8mL
